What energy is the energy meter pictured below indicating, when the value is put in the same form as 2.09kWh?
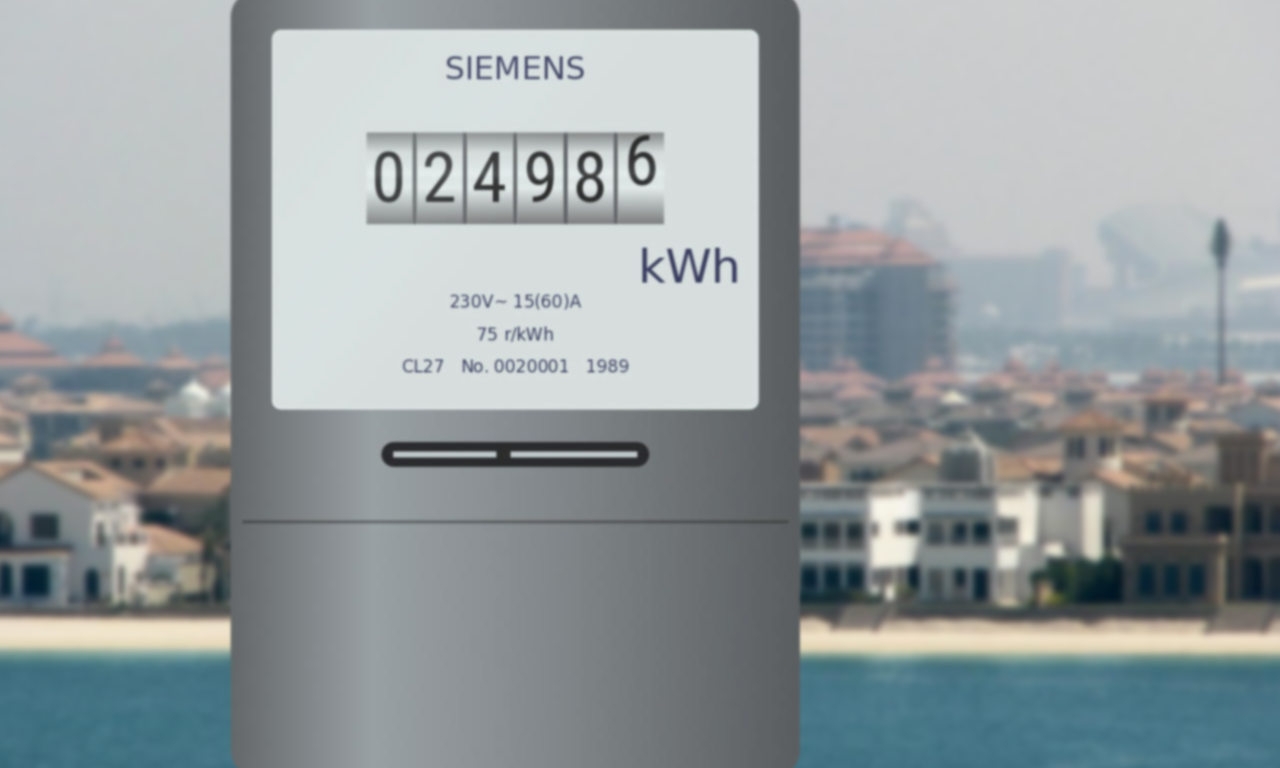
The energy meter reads 24986kWh
